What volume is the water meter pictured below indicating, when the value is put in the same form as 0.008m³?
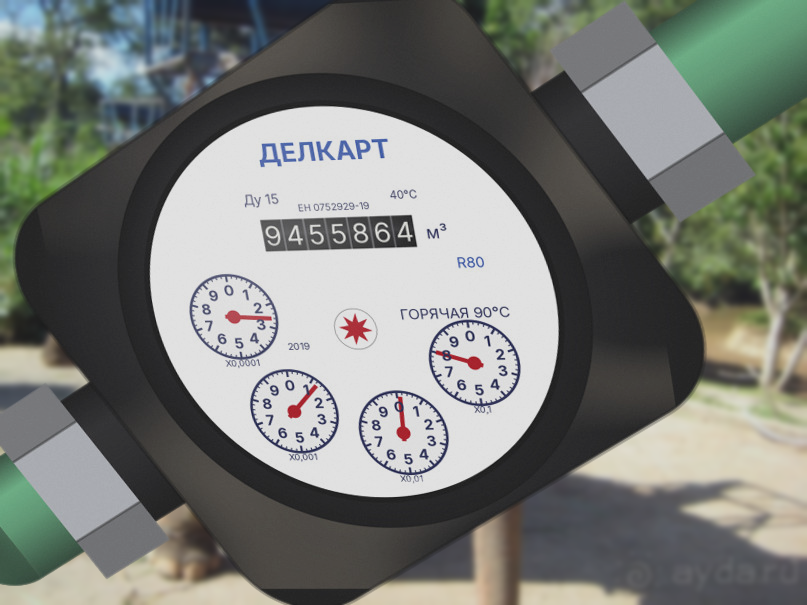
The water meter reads 9455864.8012m³
